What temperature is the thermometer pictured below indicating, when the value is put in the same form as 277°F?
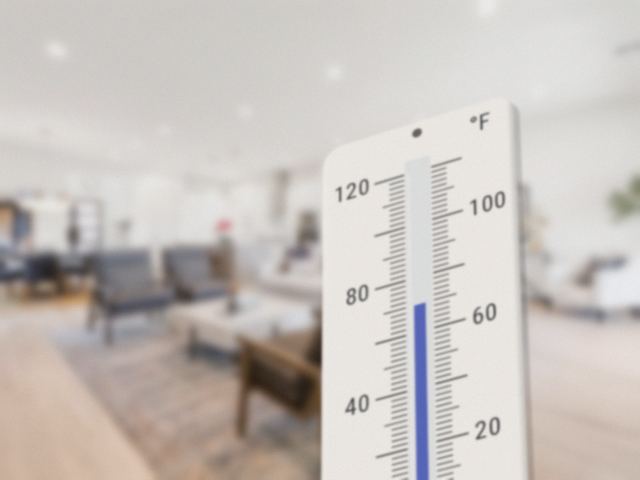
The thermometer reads 70°F
